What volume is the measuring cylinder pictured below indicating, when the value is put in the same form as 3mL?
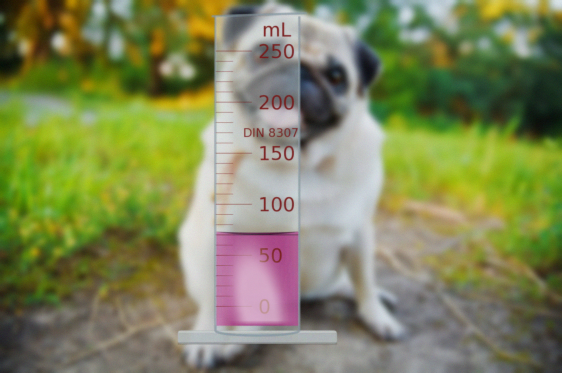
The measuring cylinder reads 70mL
